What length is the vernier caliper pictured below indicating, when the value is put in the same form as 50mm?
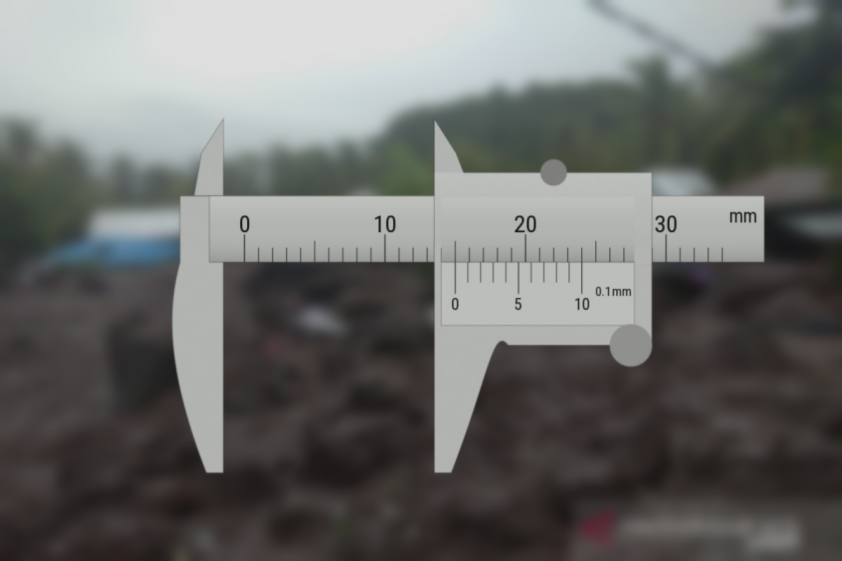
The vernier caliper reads 15.0mm
